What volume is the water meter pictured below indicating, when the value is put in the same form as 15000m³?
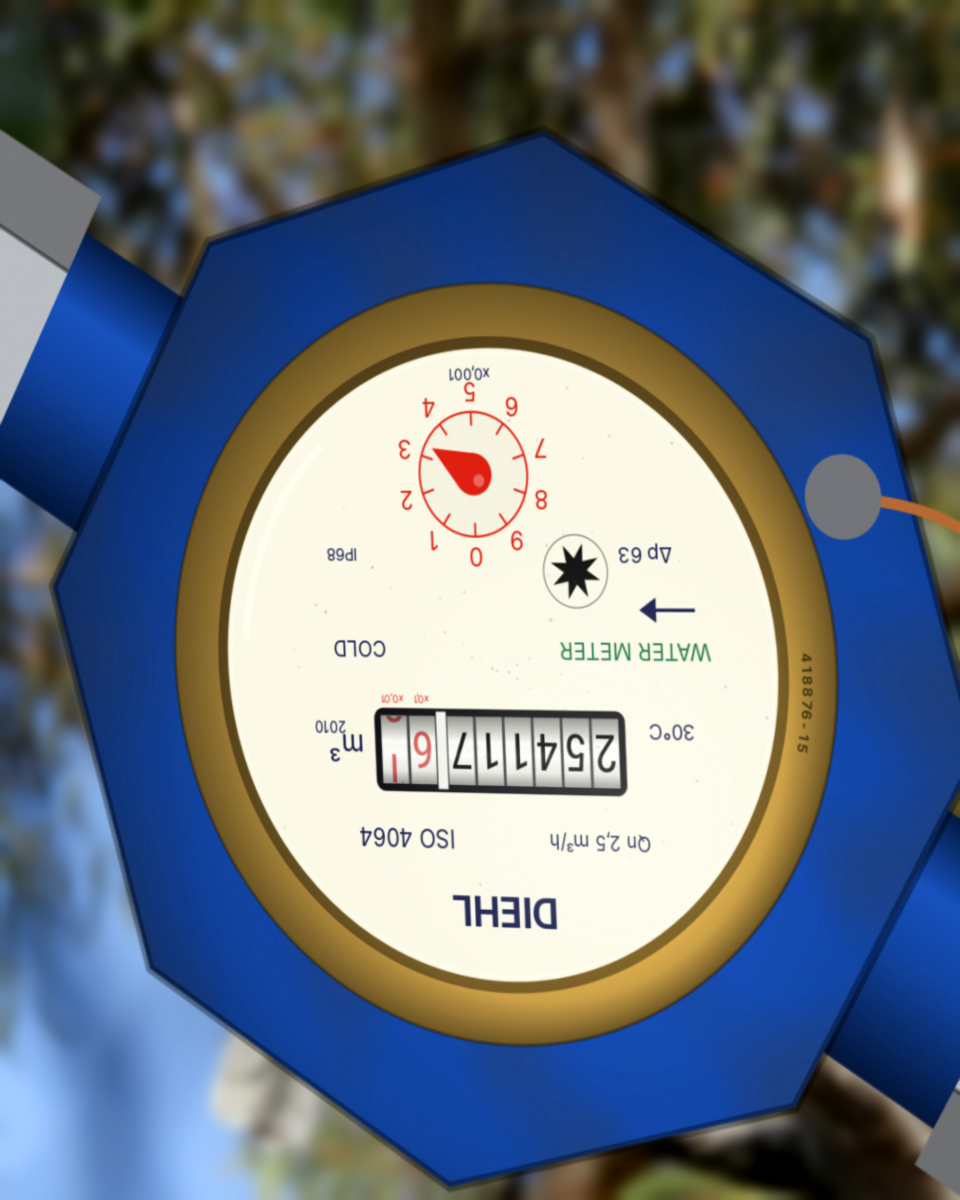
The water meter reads 254117.613m³
